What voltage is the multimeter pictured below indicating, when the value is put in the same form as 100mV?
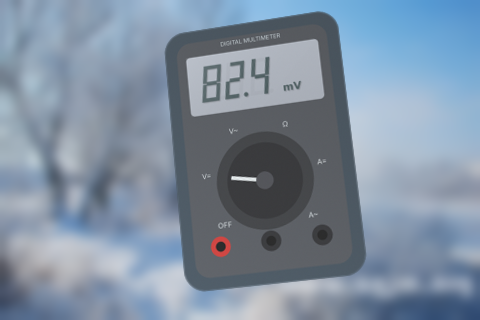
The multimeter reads 82.4mV
